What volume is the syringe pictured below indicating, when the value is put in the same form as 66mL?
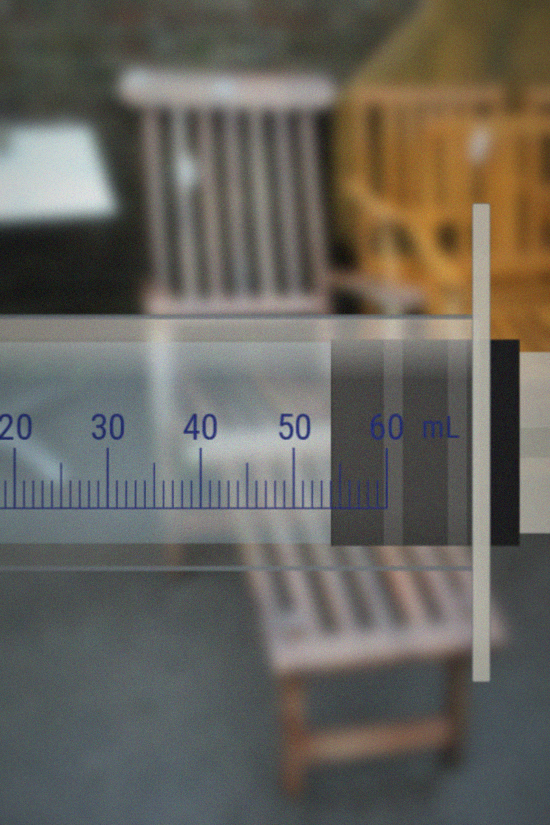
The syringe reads 54mL
